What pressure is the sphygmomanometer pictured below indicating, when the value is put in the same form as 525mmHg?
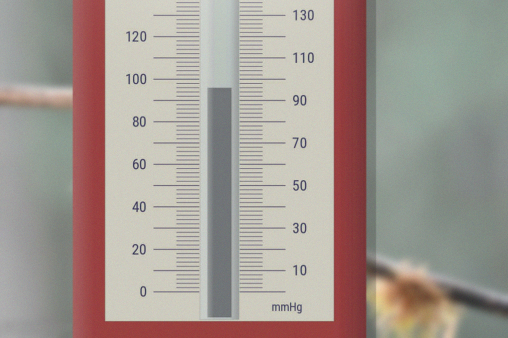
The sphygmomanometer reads 96mmHg
